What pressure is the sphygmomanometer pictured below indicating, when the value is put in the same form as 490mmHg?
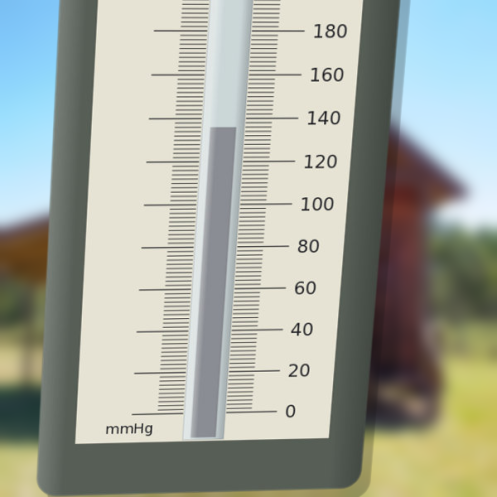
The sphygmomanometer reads 136mmHg
